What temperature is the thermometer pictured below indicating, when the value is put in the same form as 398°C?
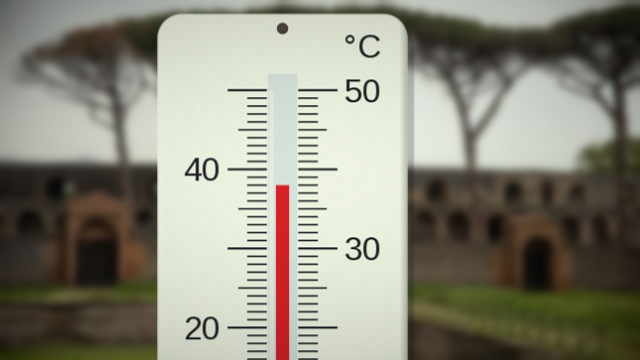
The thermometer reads 38°C
